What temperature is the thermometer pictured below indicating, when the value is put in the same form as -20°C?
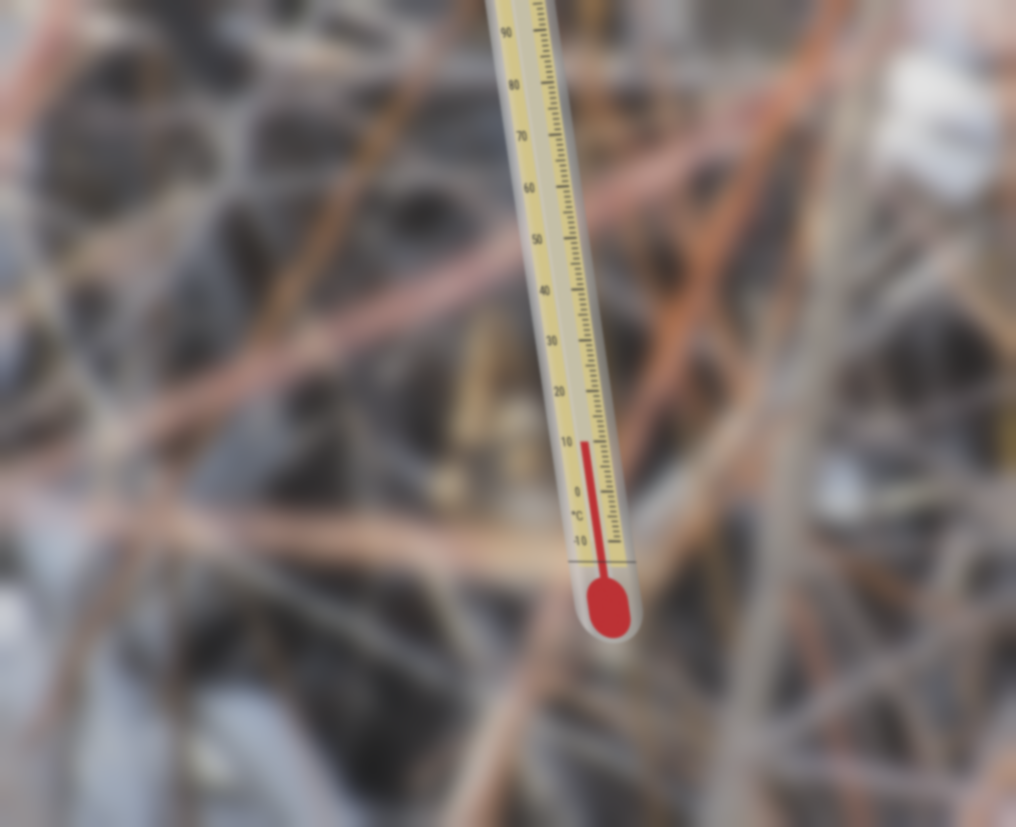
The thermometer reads 10°C
